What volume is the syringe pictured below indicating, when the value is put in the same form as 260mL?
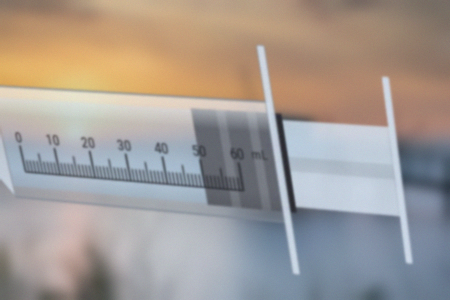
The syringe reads 50mL
